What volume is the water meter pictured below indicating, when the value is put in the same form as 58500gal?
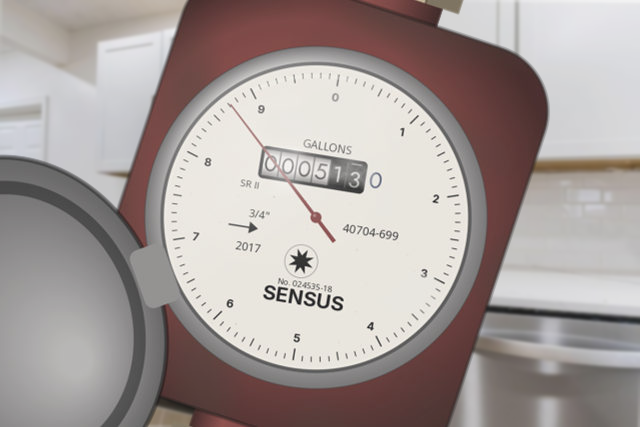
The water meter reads 5128.7gal
